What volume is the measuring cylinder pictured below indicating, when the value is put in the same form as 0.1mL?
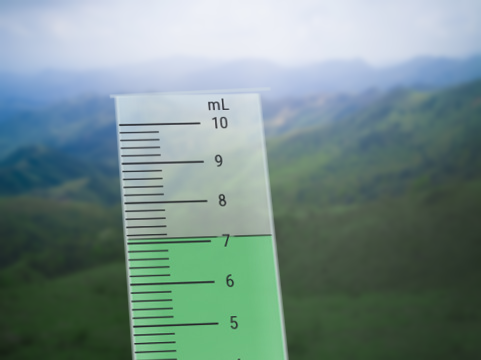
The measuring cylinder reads 7.1mL
